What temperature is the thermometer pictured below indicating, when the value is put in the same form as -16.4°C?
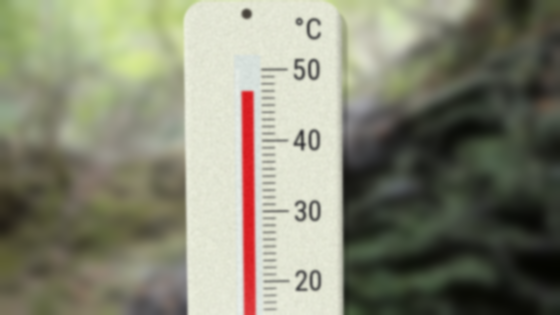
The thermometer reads 47°C
